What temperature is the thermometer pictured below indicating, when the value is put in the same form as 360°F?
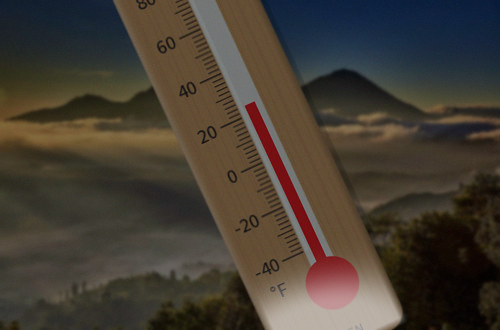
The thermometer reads 24°F
